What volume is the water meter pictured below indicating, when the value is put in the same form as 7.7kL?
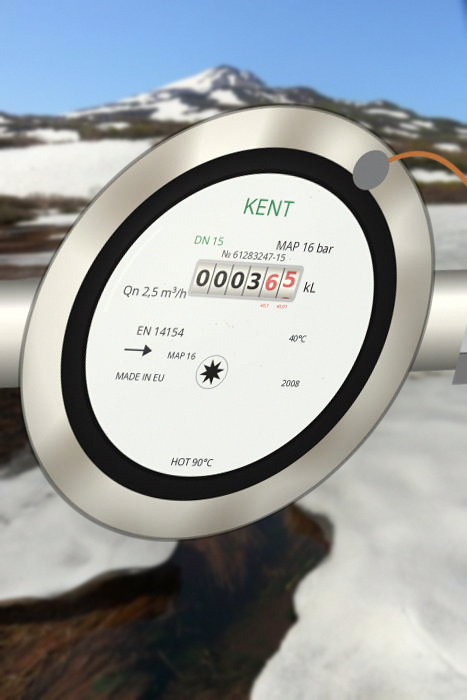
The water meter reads 3.65kL
